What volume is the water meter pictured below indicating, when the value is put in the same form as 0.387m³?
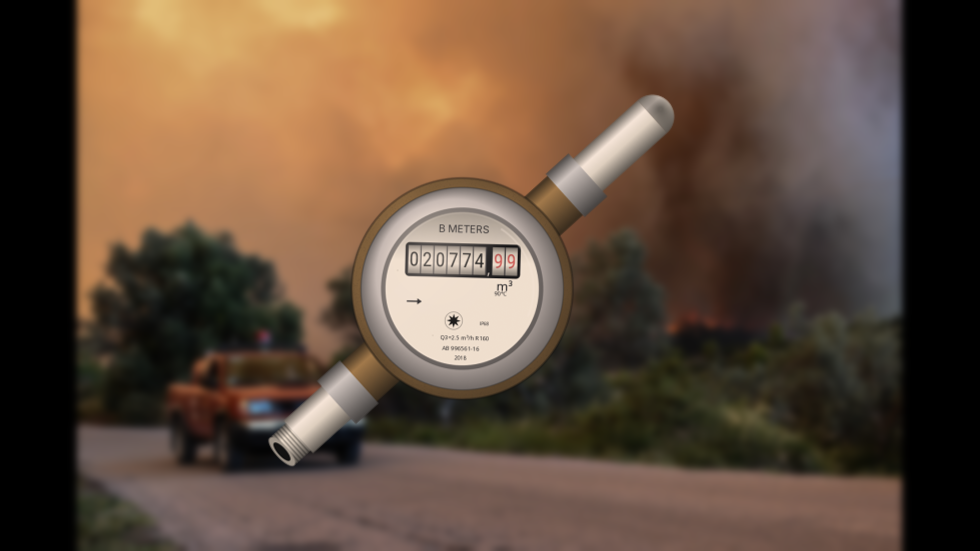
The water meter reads 20774.99m³
